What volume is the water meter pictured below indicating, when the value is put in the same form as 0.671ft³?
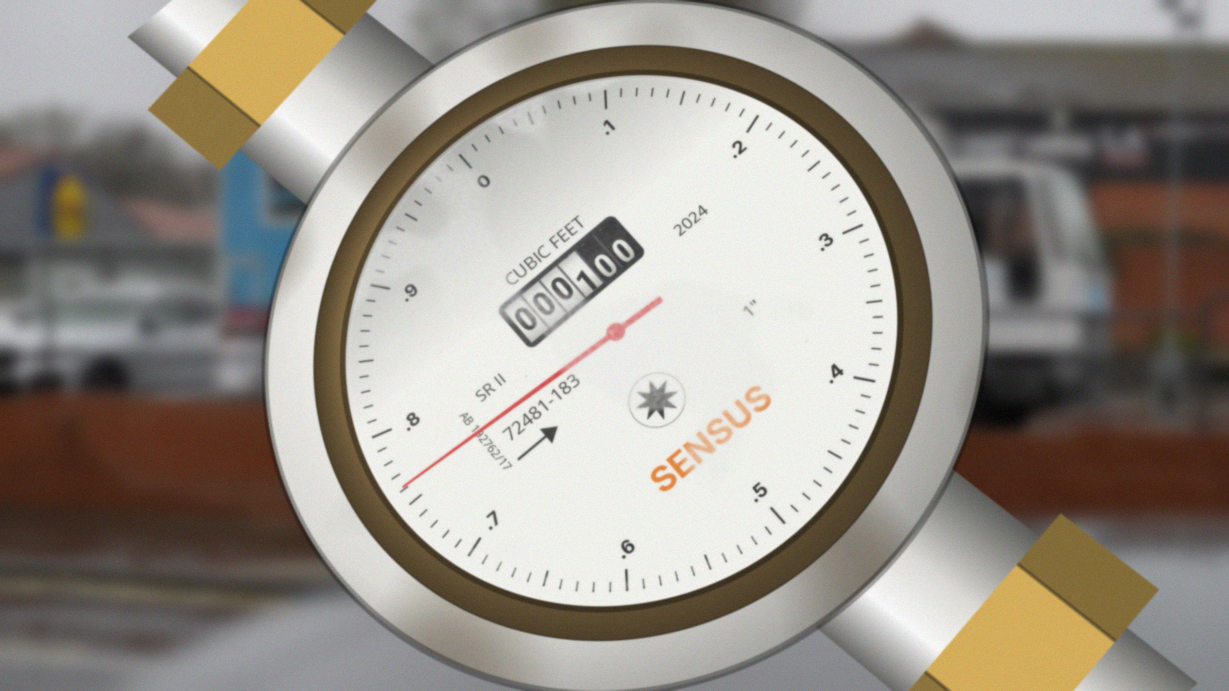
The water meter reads 99.76ft³
